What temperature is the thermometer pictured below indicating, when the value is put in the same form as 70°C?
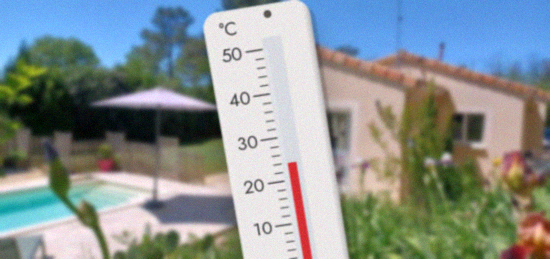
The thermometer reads 24°C
